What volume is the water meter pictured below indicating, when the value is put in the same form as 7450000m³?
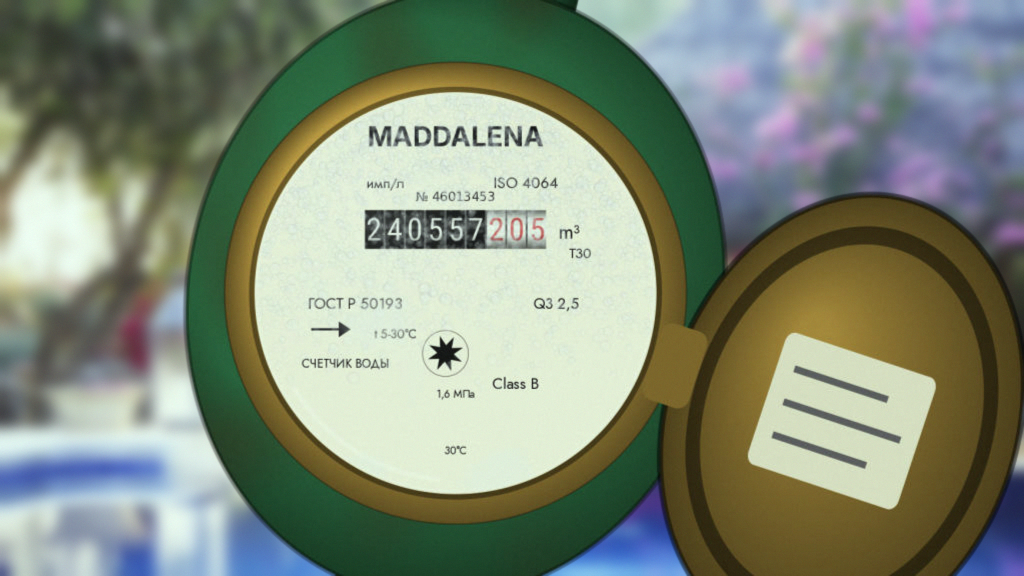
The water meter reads 240557.205m³
